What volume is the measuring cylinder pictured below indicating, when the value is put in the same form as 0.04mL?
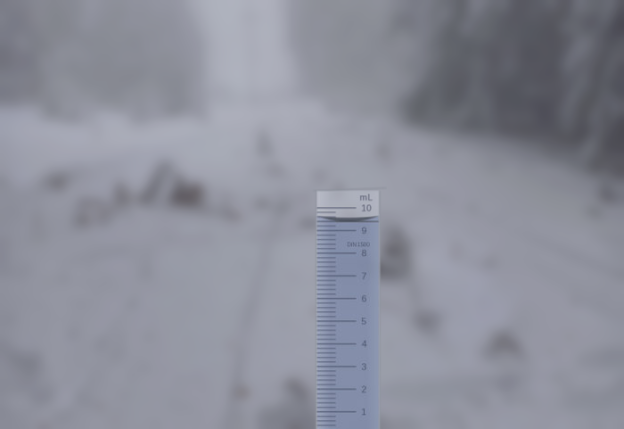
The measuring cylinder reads 9.4mL
